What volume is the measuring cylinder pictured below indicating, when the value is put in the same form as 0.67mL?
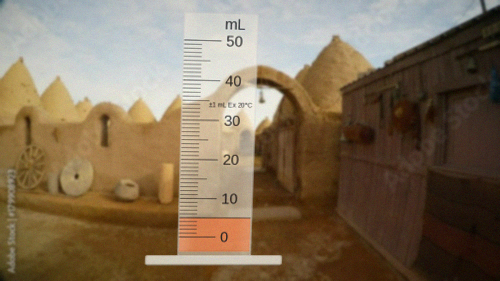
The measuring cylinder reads 5mL
